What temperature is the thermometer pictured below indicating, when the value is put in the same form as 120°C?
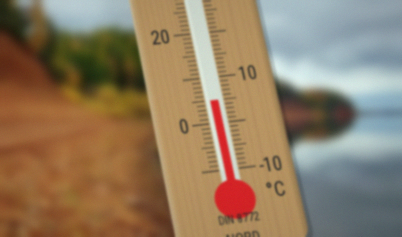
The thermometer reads 5°C
